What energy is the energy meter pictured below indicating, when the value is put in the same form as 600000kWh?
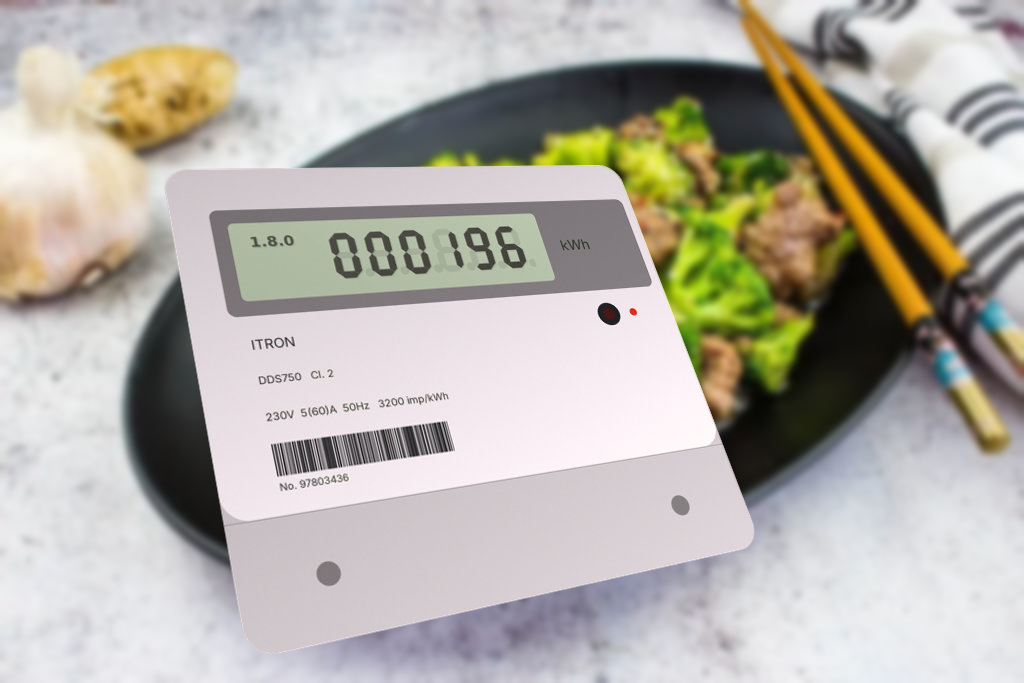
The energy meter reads 196kWh
